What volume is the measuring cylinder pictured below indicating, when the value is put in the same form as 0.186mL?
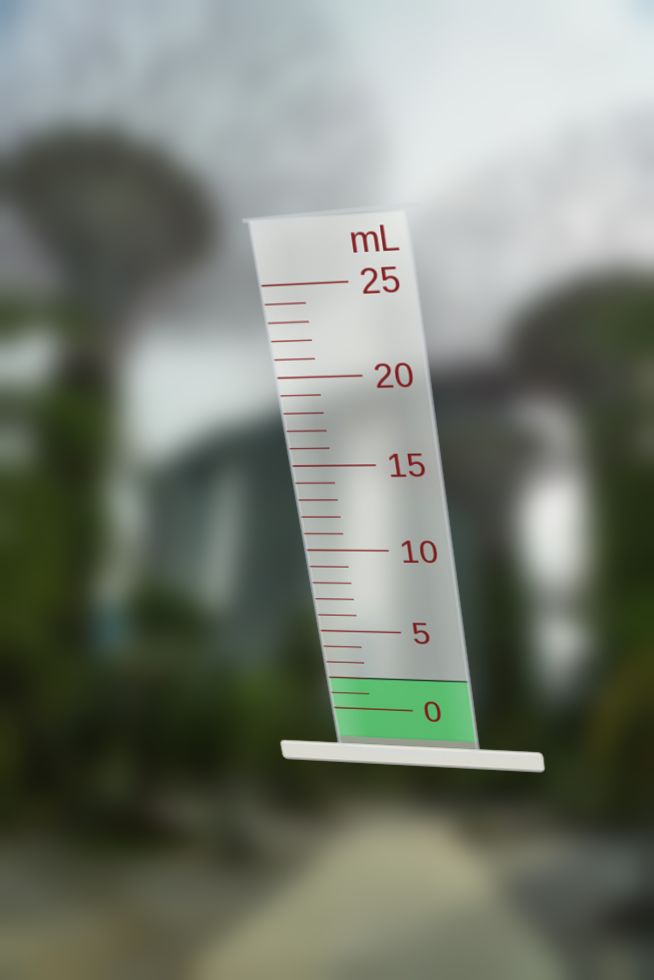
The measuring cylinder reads 2mL
